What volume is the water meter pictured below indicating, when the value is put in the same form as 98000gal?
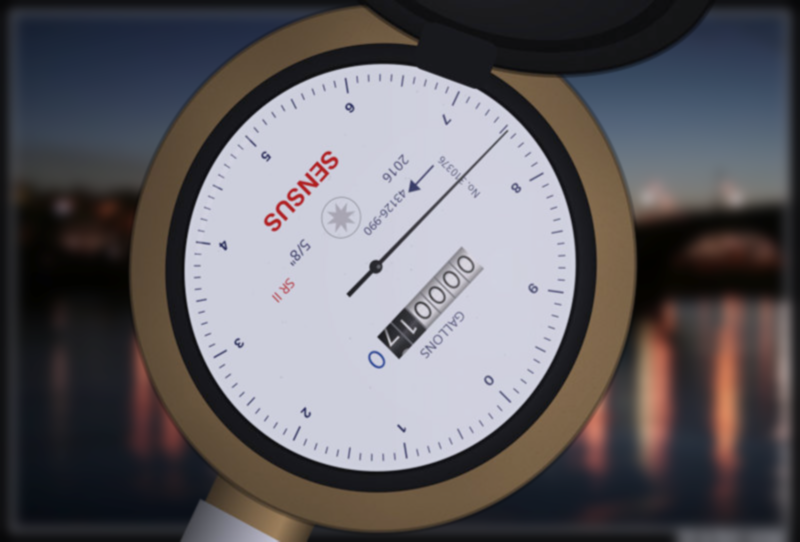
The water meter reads 167.5gal
